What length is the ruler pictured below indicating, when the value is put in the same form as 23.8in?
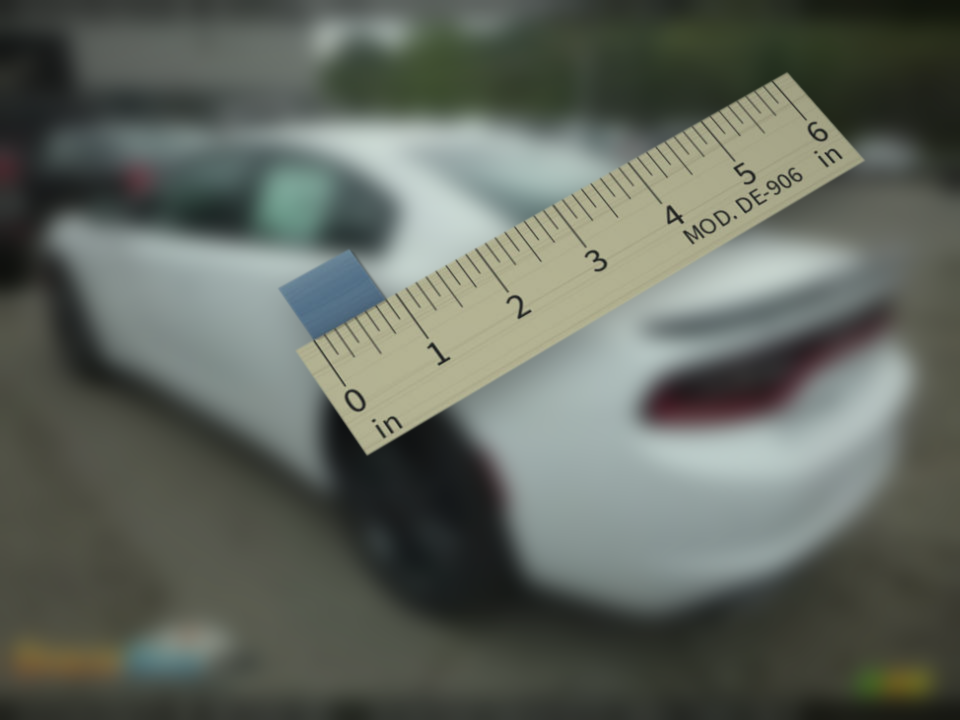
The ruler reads 0.875in
